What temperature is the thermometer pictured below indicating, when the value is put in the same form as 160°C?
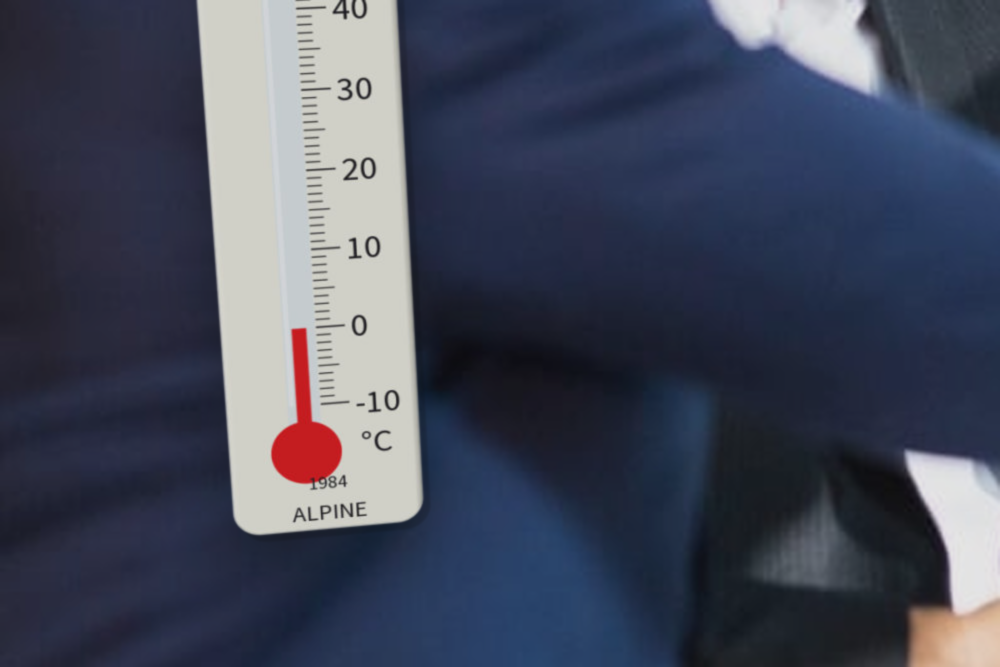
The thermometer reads 0°C
